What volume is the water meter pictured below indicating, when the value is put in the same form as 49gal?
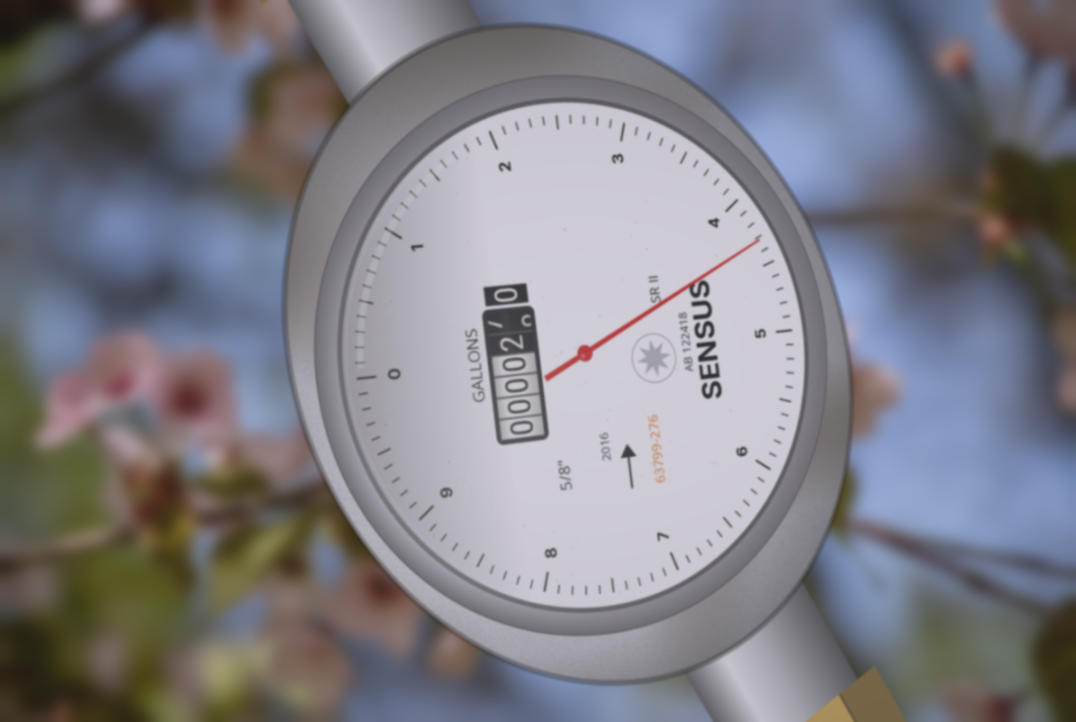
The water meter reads 274.3gal
